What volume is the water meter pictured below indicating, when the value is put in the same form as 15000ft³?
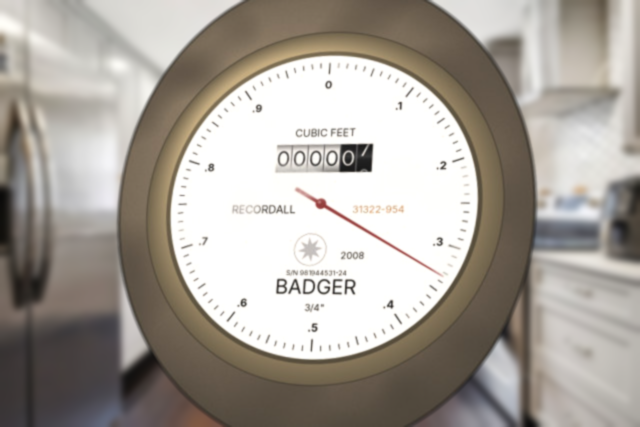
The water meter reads 7.33ft³
